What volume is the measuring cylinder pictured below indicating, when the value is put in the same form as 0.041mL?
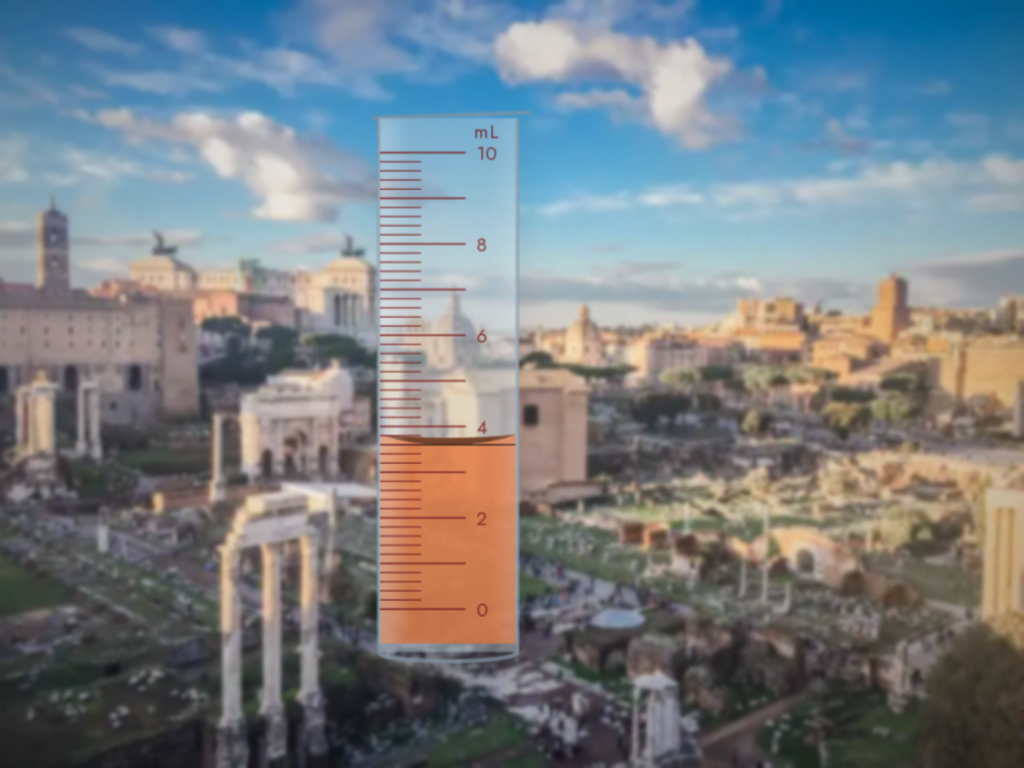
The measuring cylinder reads 3.6mL
